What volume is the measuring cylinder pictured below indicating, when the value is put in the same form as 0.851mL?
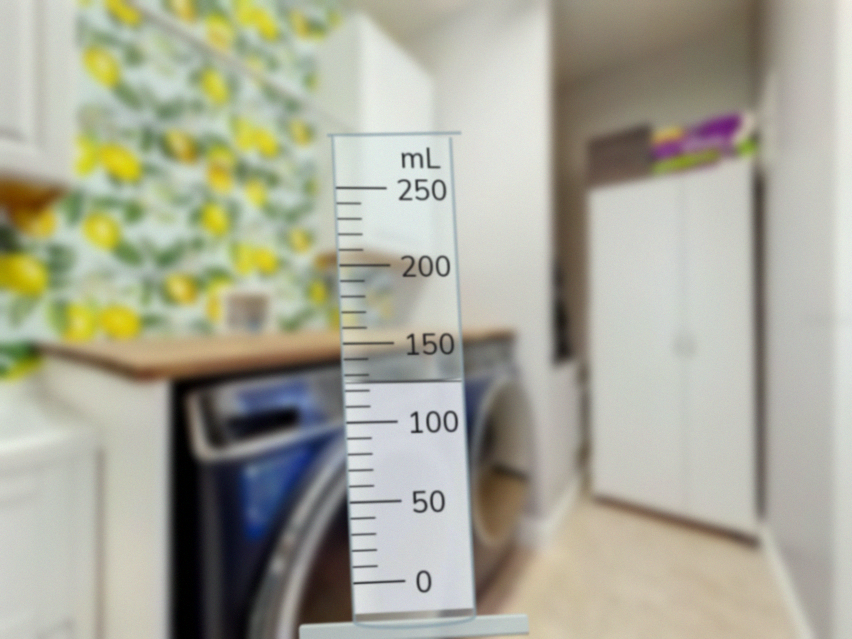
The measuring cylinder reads 125mL
